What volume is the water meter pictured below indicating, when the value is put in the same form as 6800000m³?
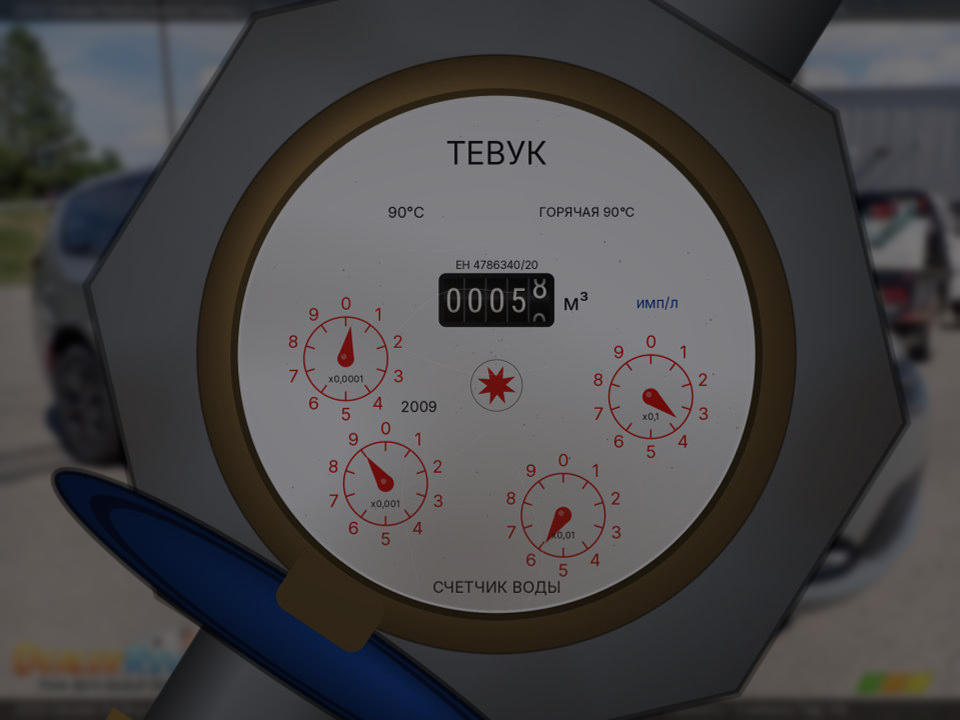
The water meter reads 58.3590m³
